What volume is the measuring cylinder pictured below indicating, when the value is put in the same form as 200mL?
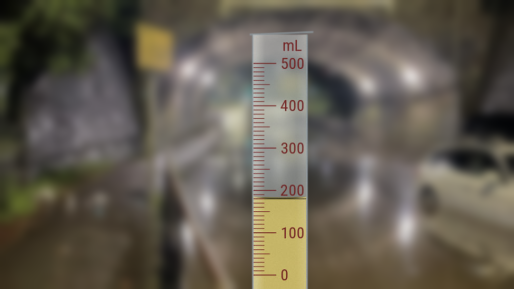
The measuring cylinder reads 180mL
